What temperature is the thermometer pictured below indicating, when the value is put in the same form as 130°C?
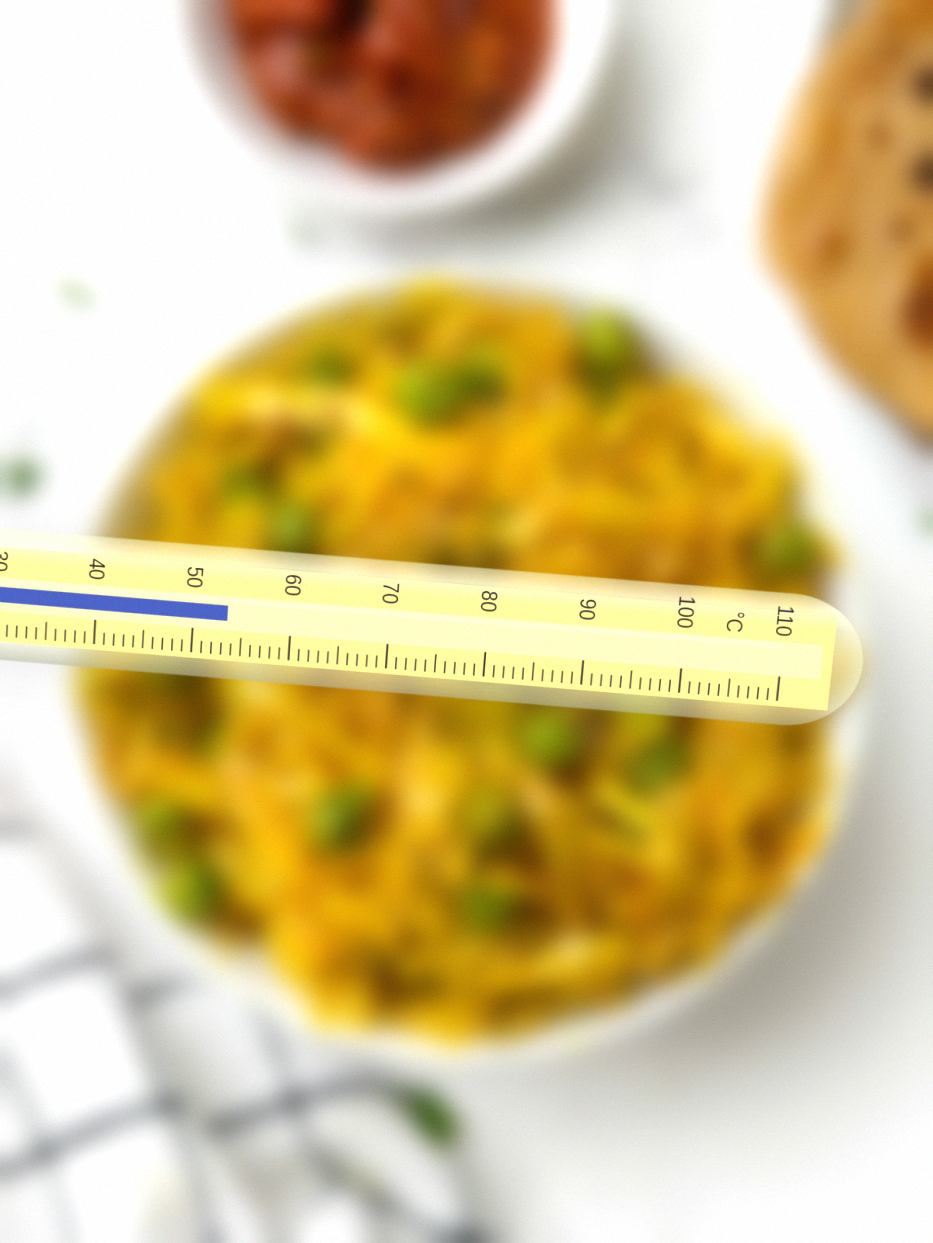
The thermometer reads 53.5°C
